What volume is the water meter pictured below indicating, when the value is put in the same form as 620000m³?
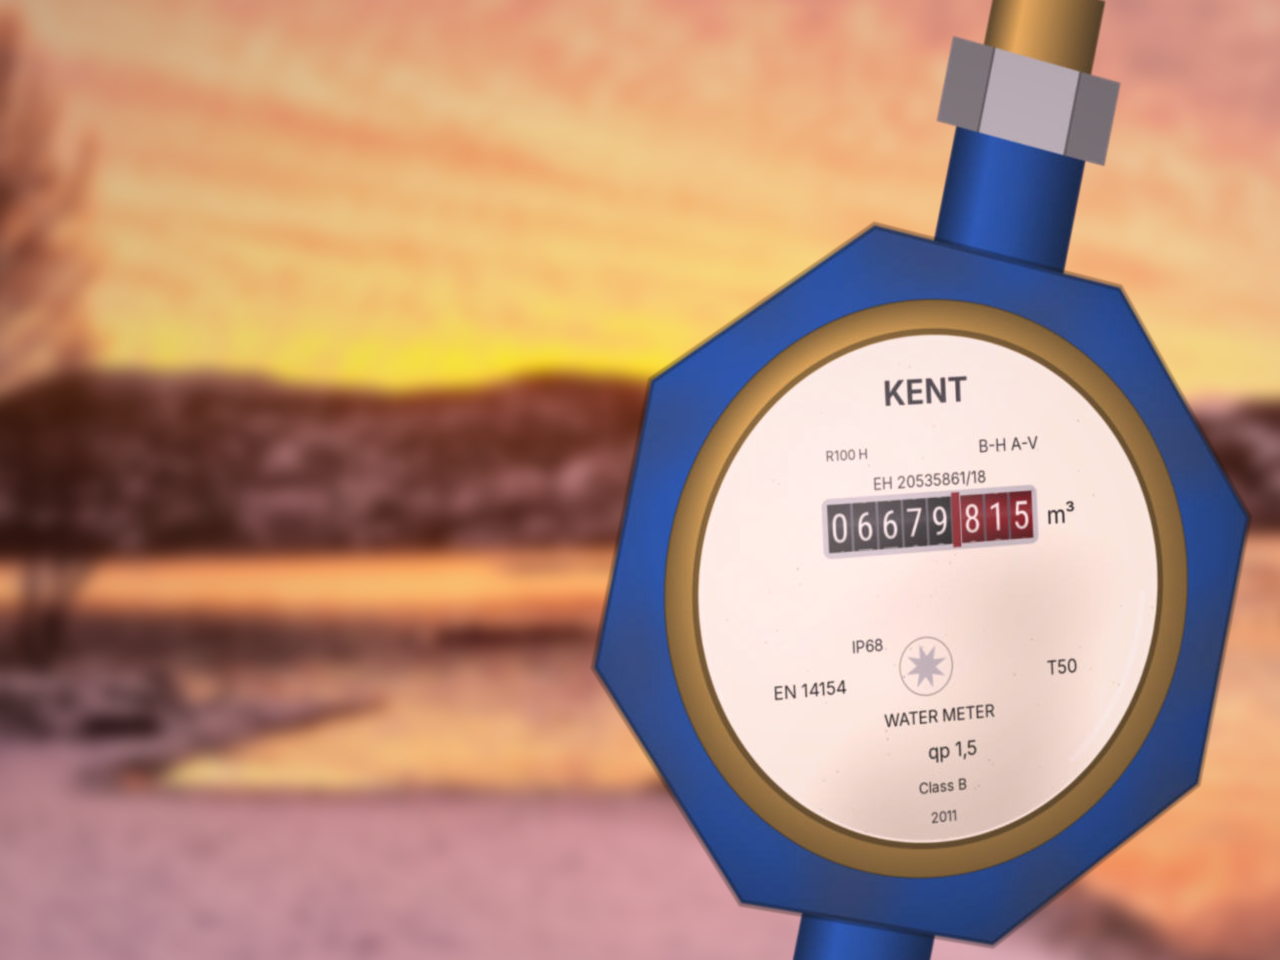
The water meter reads 6679.815m³
